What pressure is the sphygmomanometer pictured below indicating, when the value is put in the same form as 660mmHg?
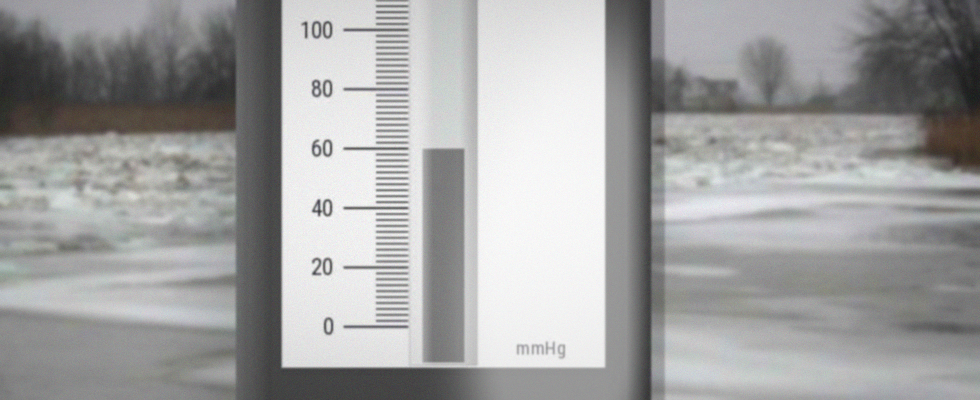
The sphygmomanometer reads 60mmHg
